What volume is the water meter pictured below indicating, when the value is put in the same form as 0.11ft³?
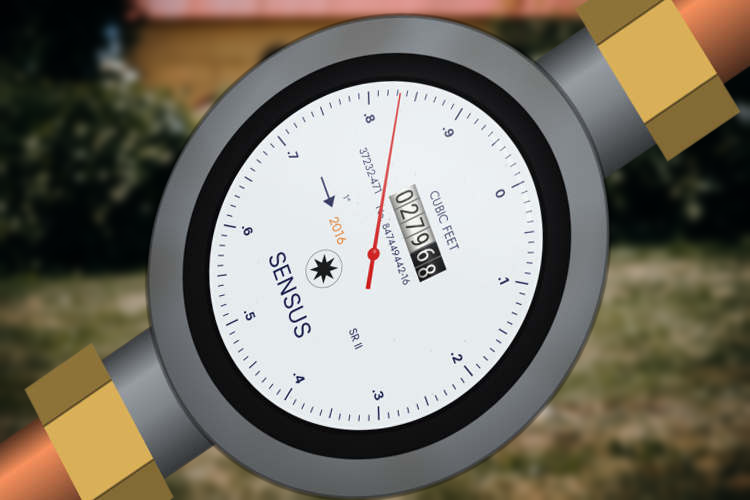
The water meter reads 27967.83ft³
